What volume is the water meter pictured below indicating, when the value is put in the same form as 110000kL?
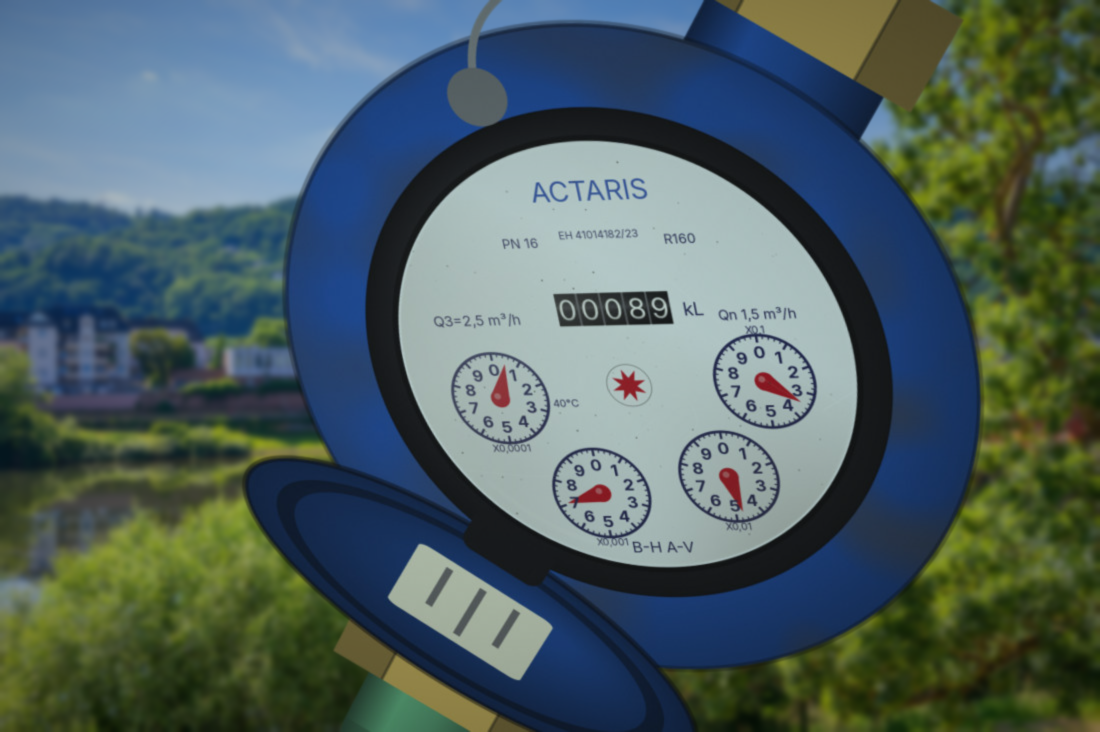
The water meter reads 89.3470kL
